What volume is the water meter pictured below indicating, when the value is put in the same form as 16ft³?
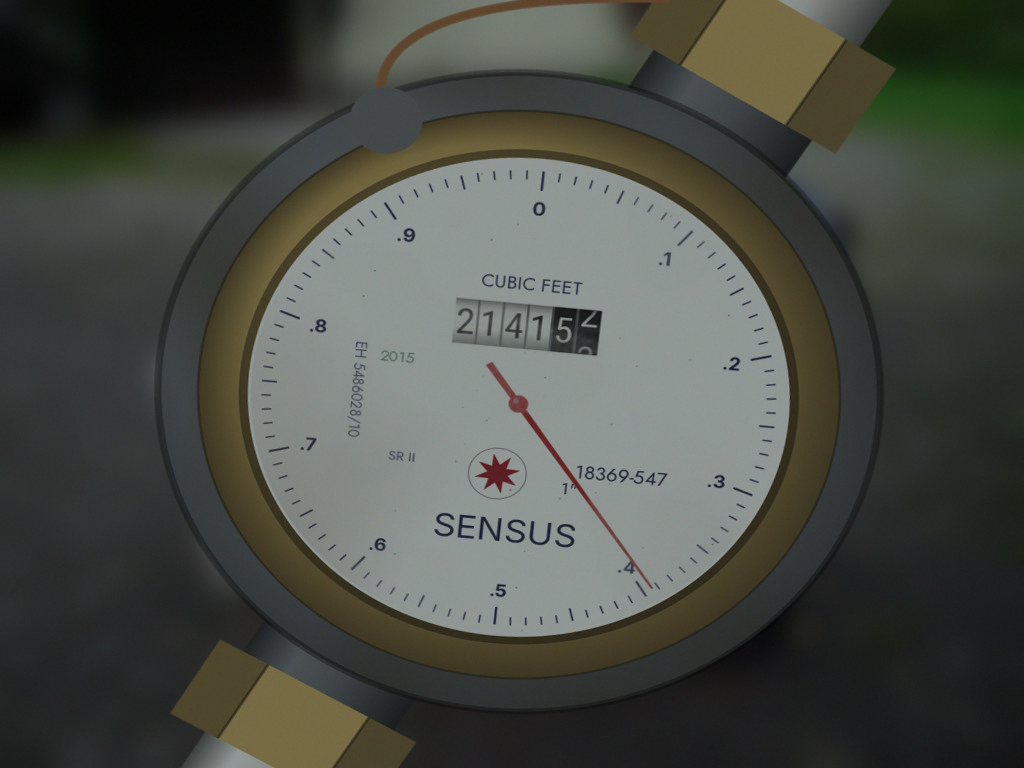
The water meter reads 214152.39ft³
